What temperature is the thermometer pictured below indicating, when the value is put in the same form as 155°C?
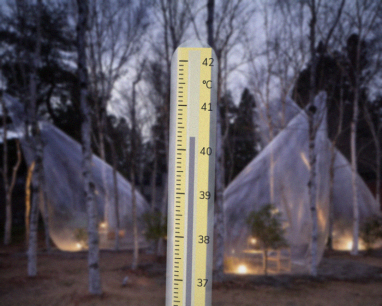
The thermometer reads 40.3°C
